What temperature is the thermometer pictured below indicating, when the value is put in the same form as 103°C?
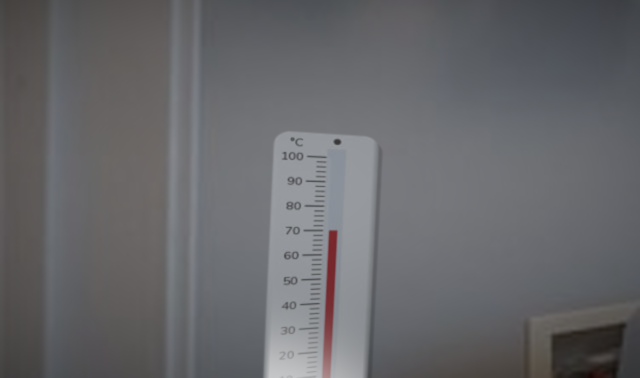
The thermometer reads 70°C
